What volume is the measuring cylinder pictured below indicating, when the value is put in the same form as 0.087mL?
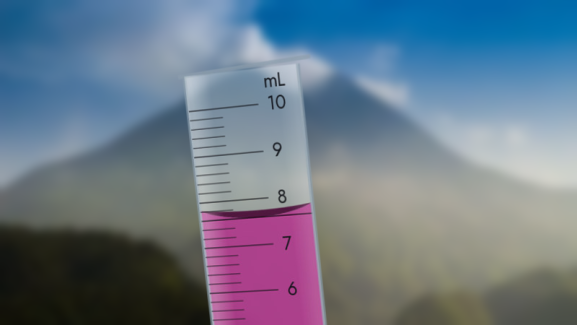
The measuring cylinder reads 7.6mL
